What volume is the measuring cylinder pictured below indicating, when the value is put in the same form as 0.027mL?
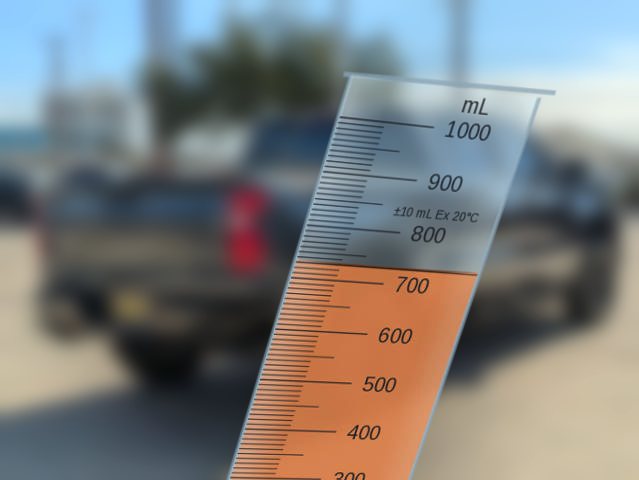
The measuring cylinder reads 730mL
